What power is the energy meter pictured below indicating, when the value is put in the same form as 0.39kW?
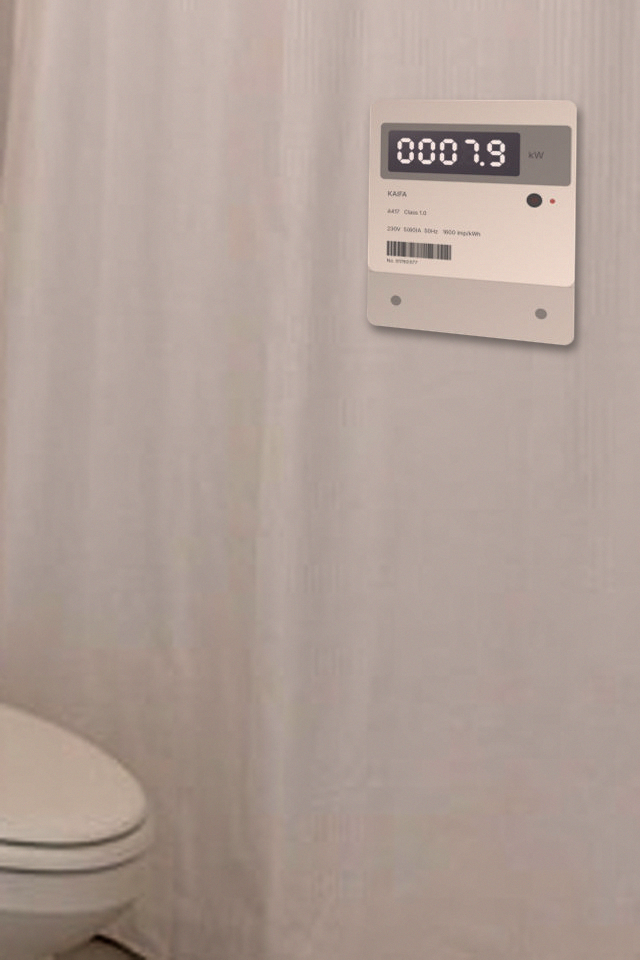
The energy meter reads 7.9kW
